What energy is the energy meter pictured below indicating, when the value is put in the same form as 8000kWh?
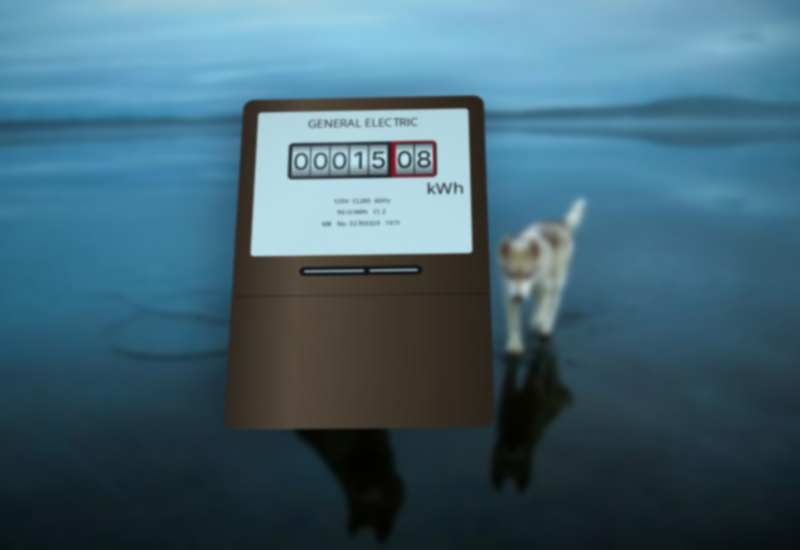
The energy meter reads 15.08kWh
